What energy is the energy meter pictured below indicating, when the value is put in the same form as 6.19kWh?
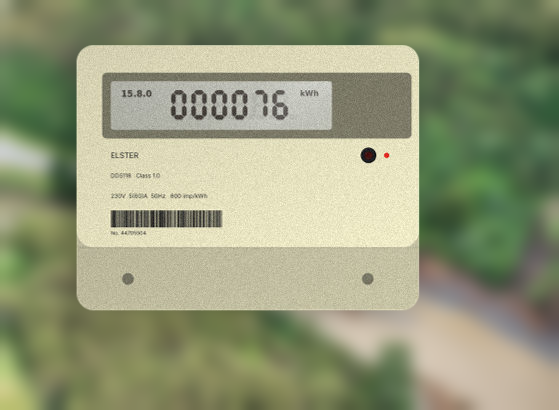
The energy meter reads 76kWh
